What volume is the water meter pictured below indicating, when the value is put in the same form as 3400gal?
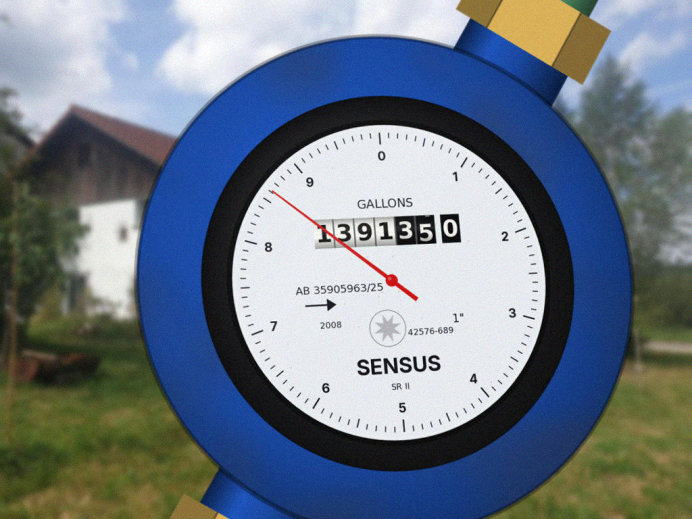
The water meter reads 1391348.6gal
